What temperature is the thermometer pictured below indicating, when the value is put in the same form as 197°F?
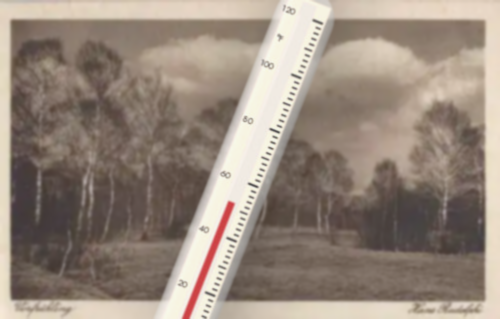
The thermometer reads 52°F
